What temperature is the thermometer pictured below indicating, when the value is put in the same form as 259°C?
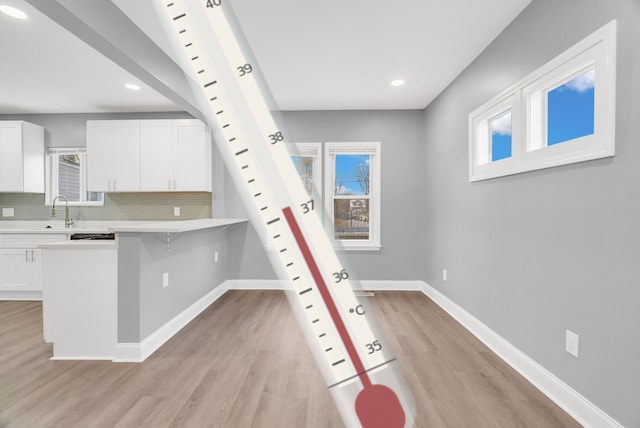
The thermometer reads 37.1°C
